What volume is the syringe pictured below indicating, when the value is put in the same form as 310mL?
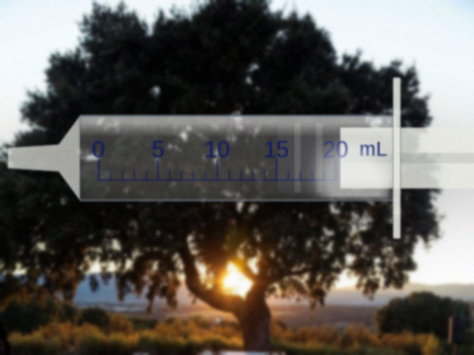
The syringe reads 15mL
